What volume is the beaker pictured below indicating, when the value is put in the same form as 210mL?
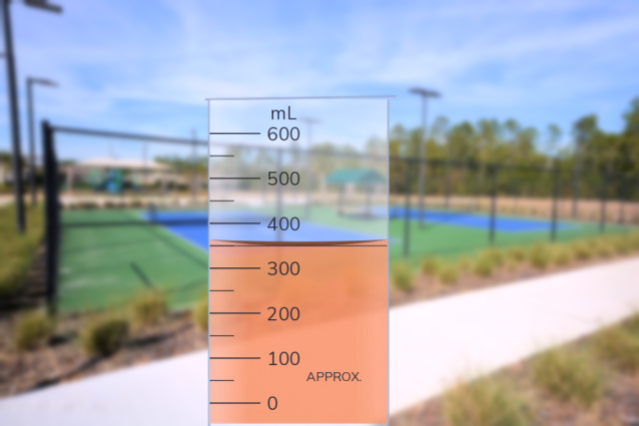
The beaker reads 350mL
